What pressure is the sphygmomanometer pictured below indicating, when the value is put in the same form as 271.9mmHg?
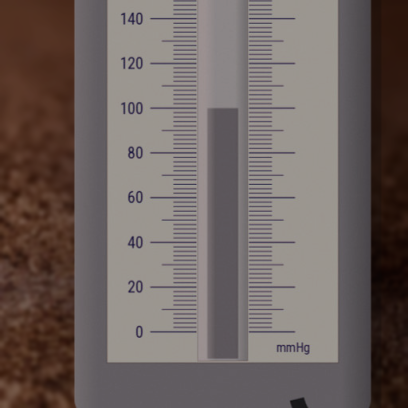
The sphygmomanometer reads 100mmHg
